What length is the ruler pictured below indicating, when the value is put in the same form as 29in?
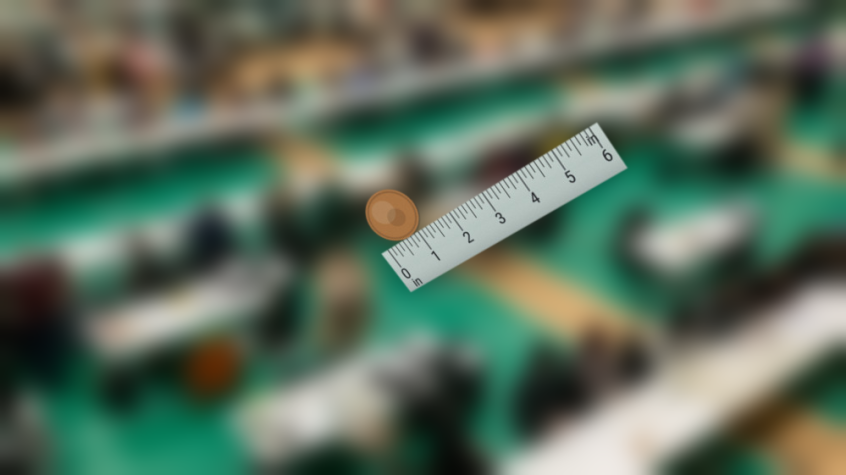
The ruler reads 1.375in
